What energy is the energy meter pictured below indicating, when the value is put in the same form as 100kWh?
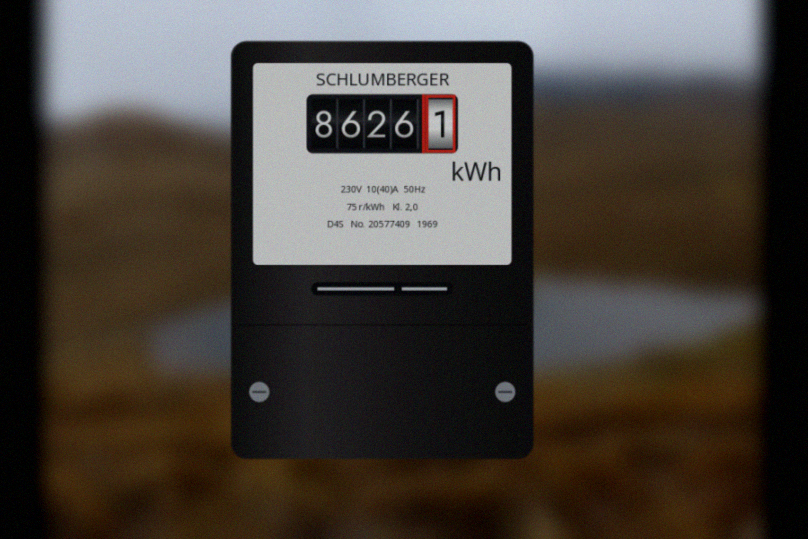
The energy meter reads 8626.1kWh
